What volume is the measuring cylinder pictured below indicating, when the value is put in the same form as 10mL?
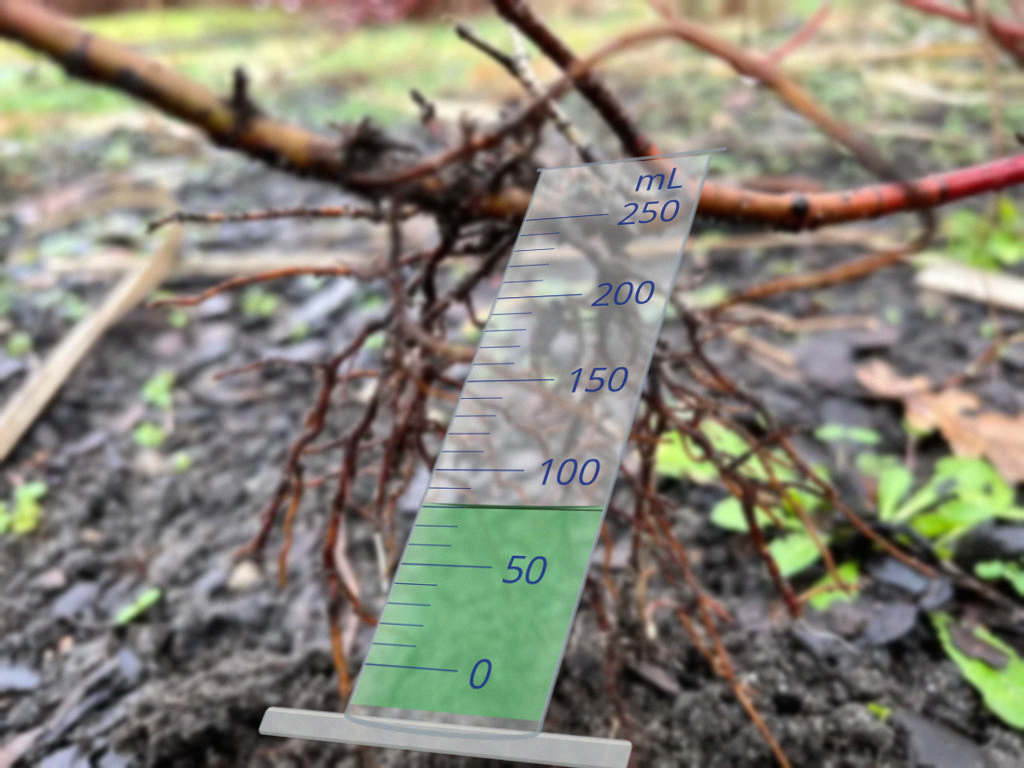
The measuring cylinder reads 80mL
